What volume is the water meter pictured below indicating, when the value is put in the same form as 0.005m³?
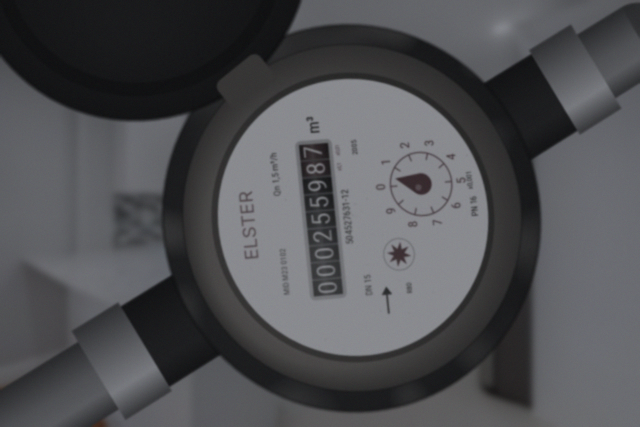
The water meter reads 2559.870m³
